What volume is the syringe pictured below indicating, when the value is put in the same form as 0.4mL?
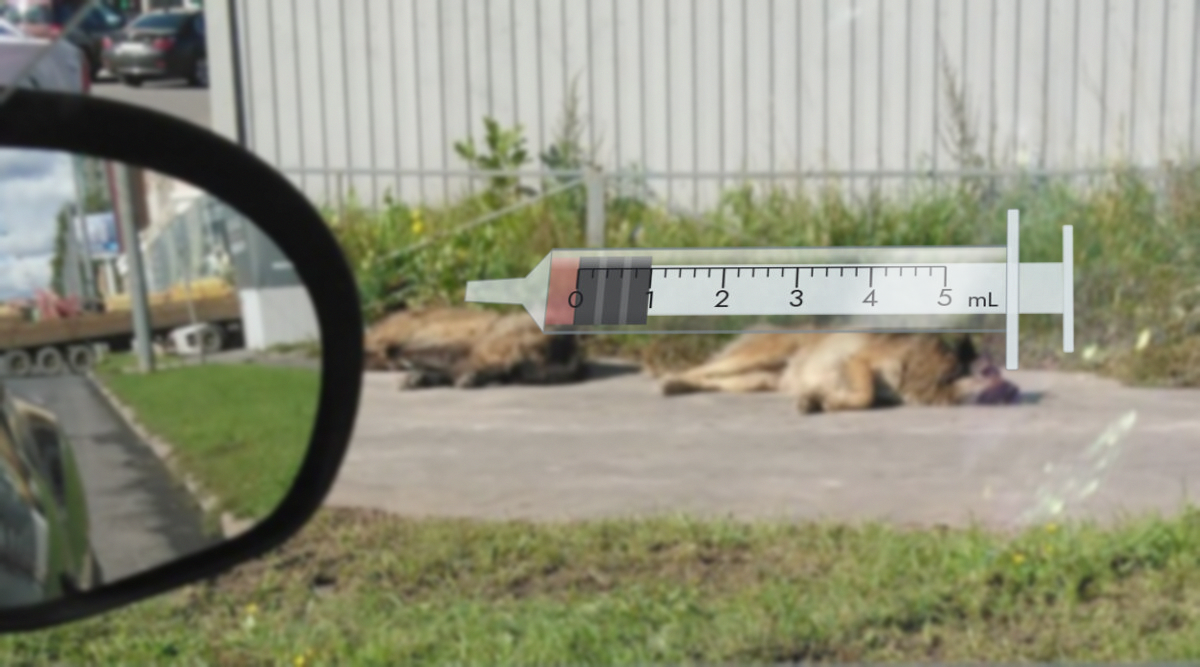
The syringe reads 0mL
